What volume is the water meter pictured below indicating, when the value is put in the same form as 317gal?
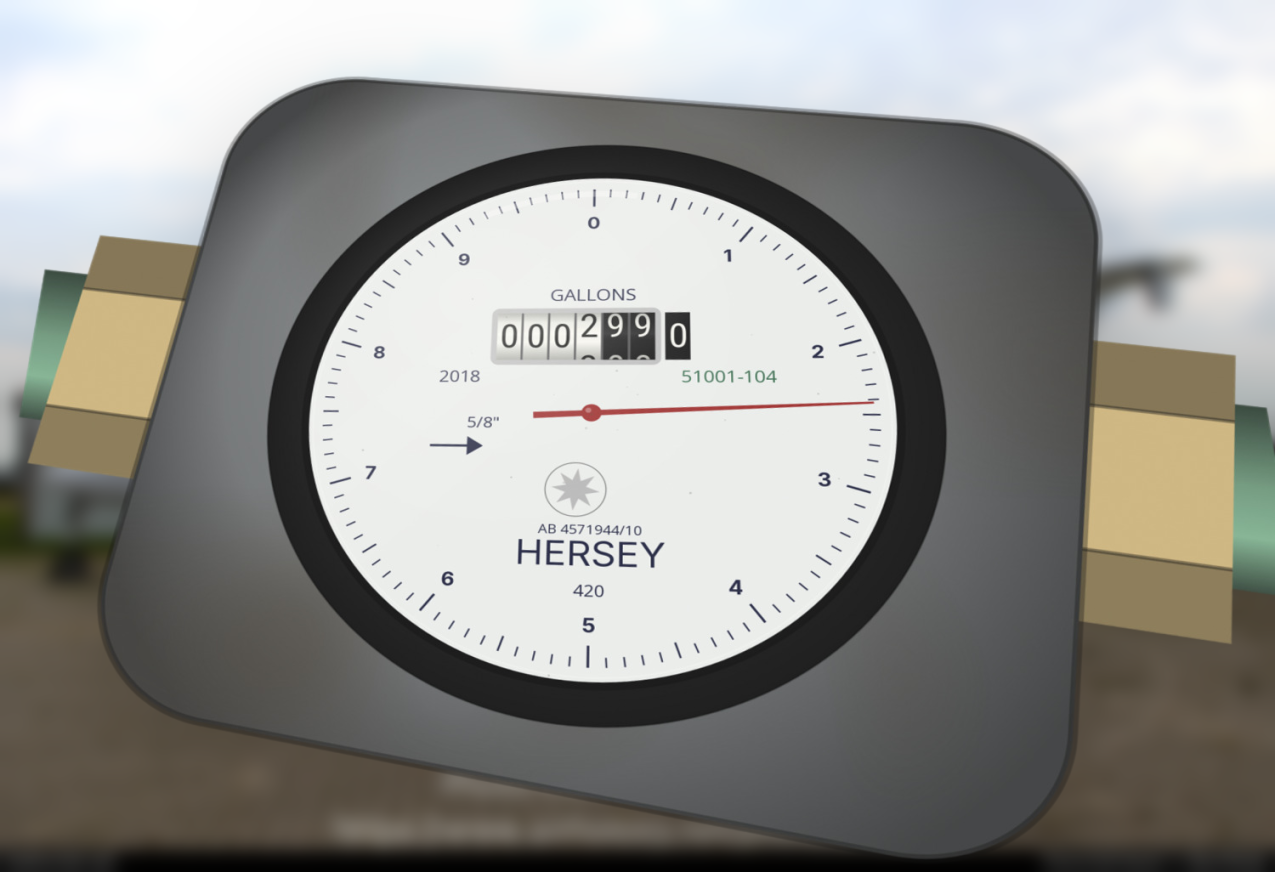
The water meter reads 2992.4gal
